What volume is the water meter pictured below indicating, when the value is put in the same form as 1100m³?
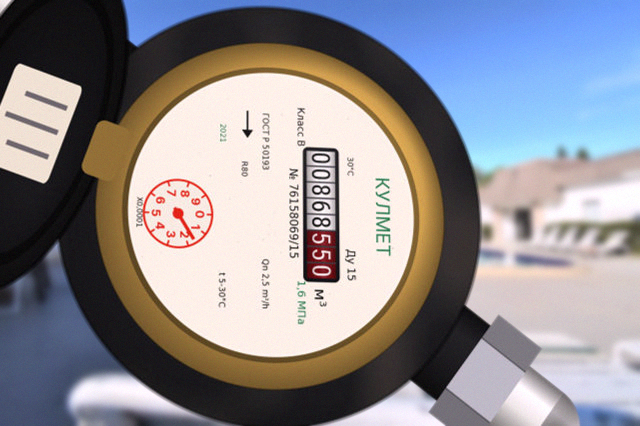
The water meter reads 868.5501m³
